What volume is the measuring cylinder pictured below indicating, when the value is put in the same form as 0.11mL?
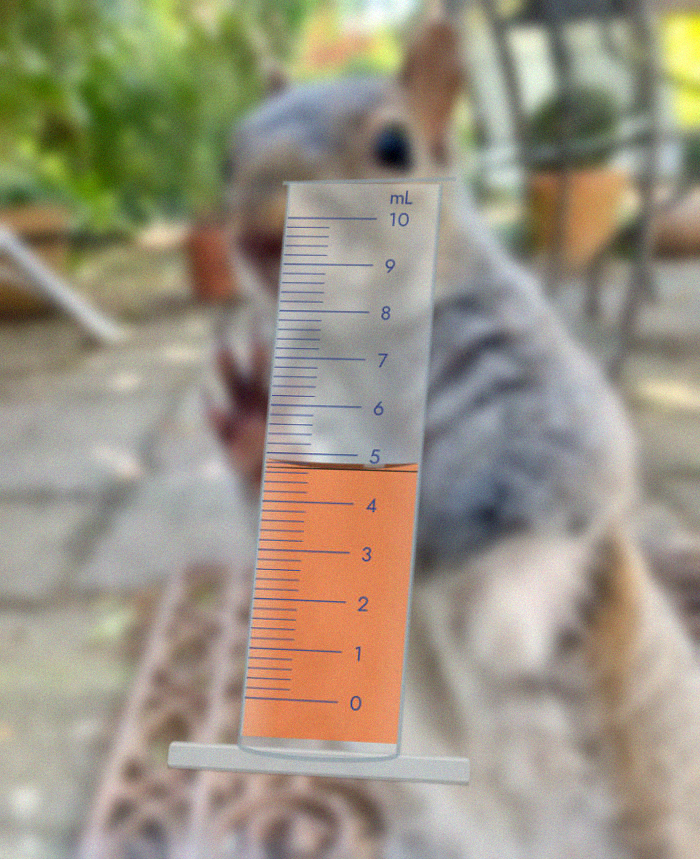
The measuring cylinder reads 4.7mL
